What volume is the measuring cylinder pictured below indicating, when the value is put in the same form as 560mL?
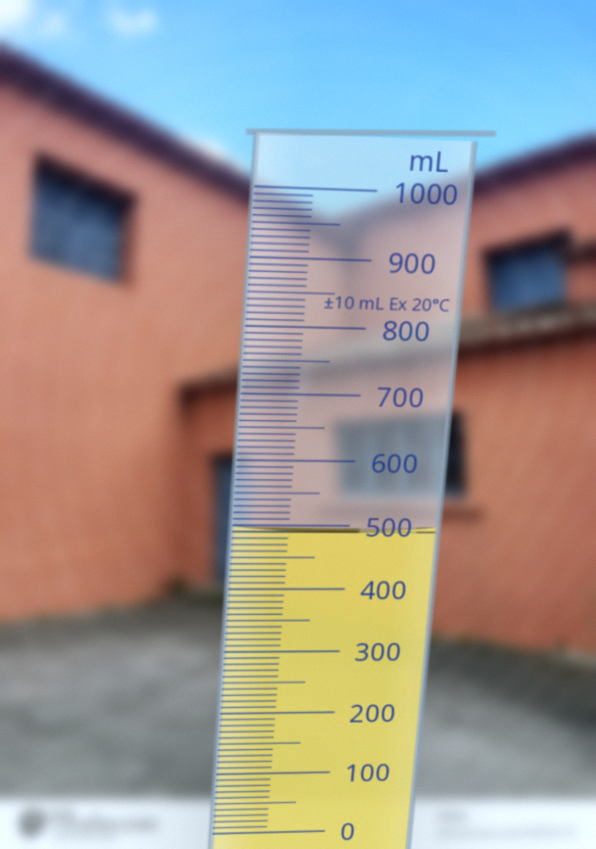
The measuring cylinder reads 490mL
